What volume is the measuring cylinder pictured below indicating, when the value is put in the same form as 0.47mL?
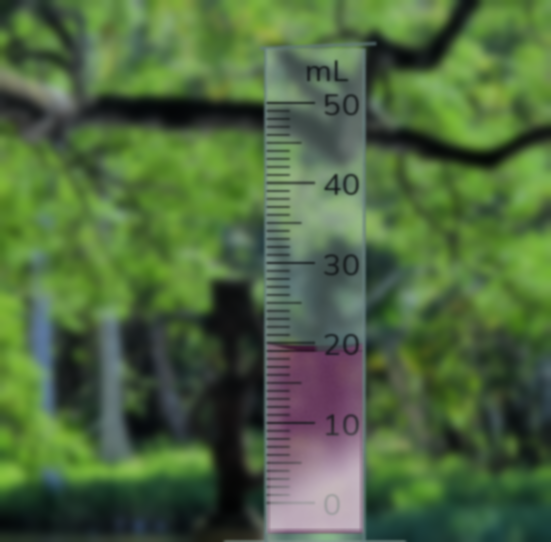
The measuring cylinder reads 19mL
